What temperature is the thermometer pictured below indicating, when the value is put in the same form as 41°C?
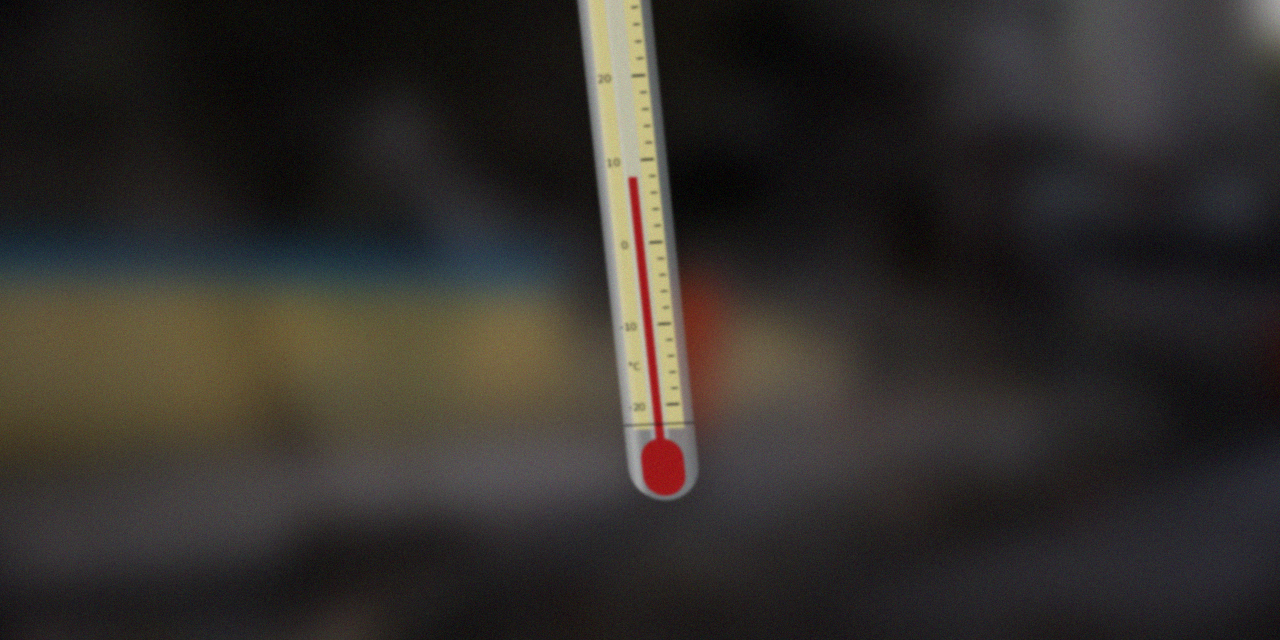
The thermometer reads 8°C
